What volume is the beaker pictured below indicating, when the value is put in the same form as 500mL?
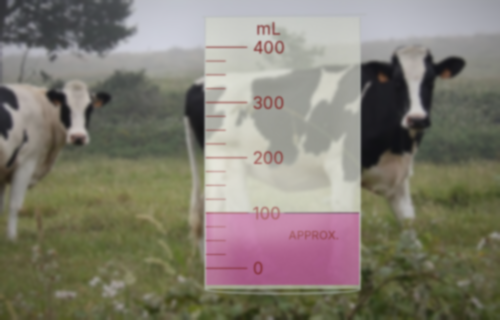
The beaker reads 100mL
